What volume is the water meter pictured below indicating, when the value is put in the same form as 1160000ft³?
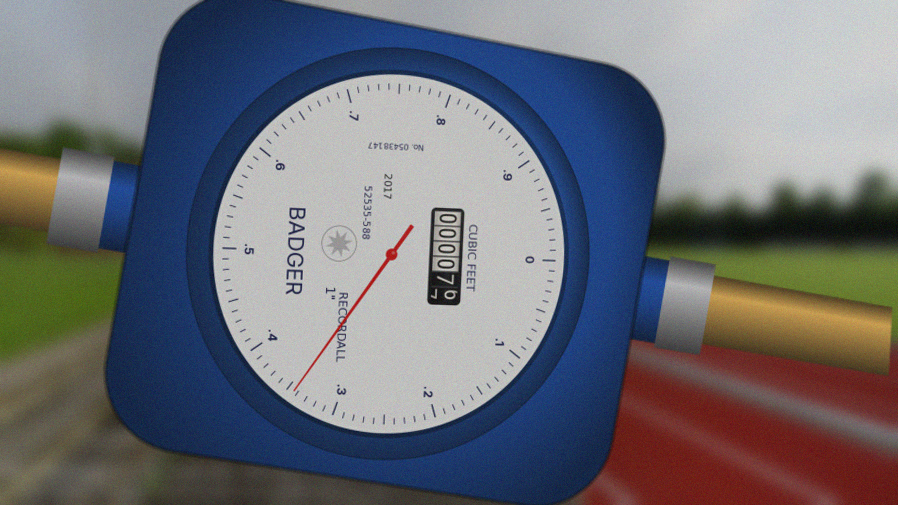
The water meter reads 76.34ft³
